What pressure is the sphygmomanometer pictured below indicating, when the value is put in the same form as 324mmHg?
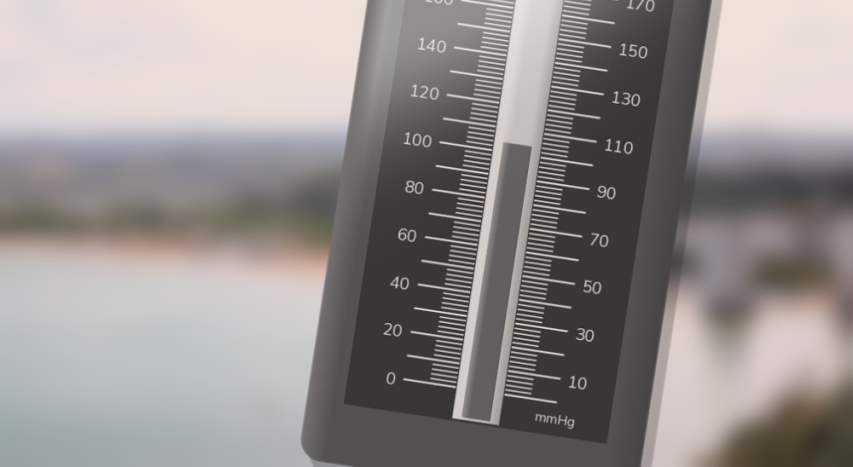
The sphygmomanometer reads 104mmHg
